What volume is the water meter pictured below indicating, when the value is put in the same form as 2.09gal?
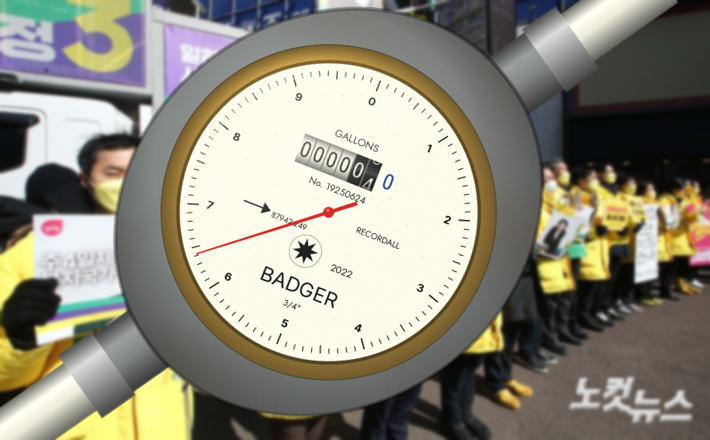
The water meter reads 36.4gal
